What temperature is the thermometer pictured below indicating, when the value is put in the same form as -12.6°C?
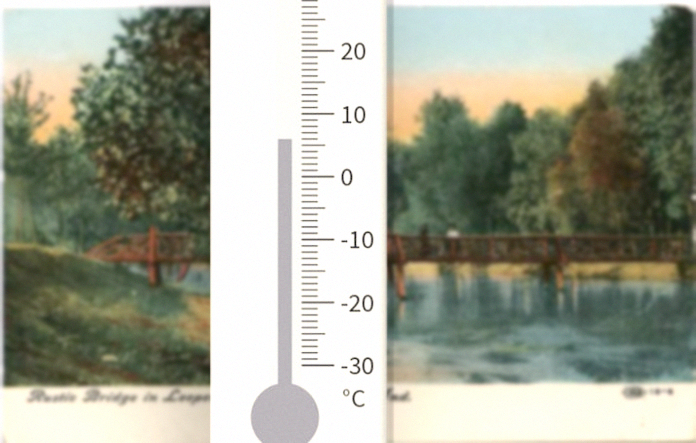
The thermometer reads 6°C
